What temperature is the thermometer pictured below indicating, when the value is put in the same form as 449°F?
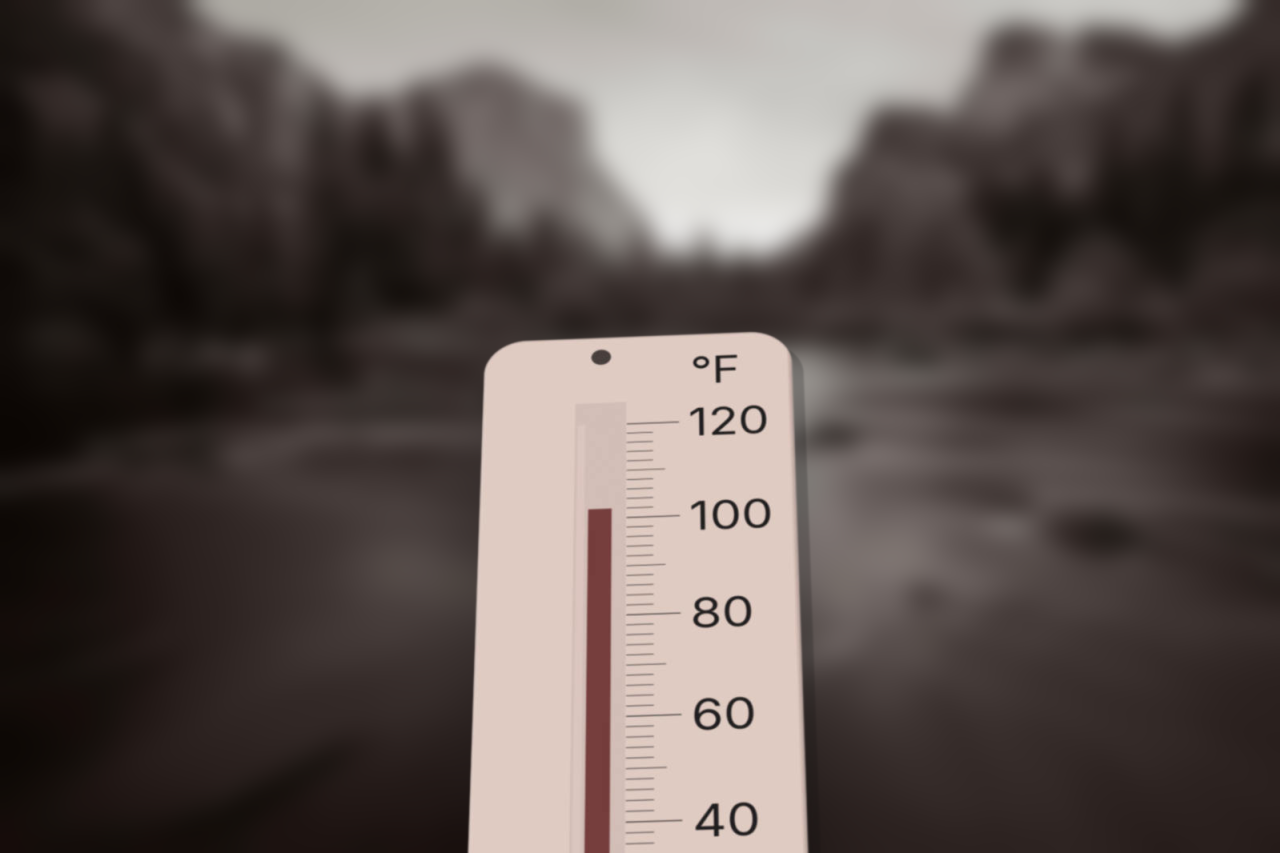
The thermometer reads 102°F
